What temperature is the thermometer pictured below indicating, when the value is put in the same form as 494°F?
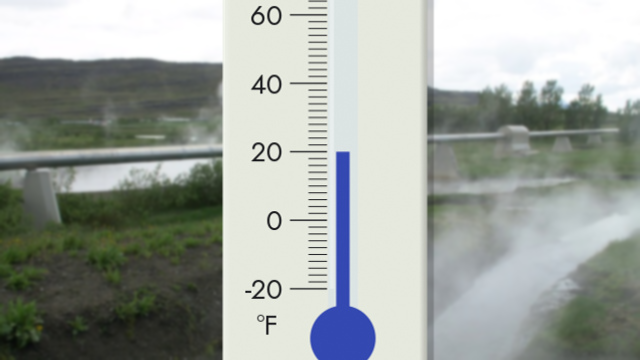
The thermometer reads 20°F
